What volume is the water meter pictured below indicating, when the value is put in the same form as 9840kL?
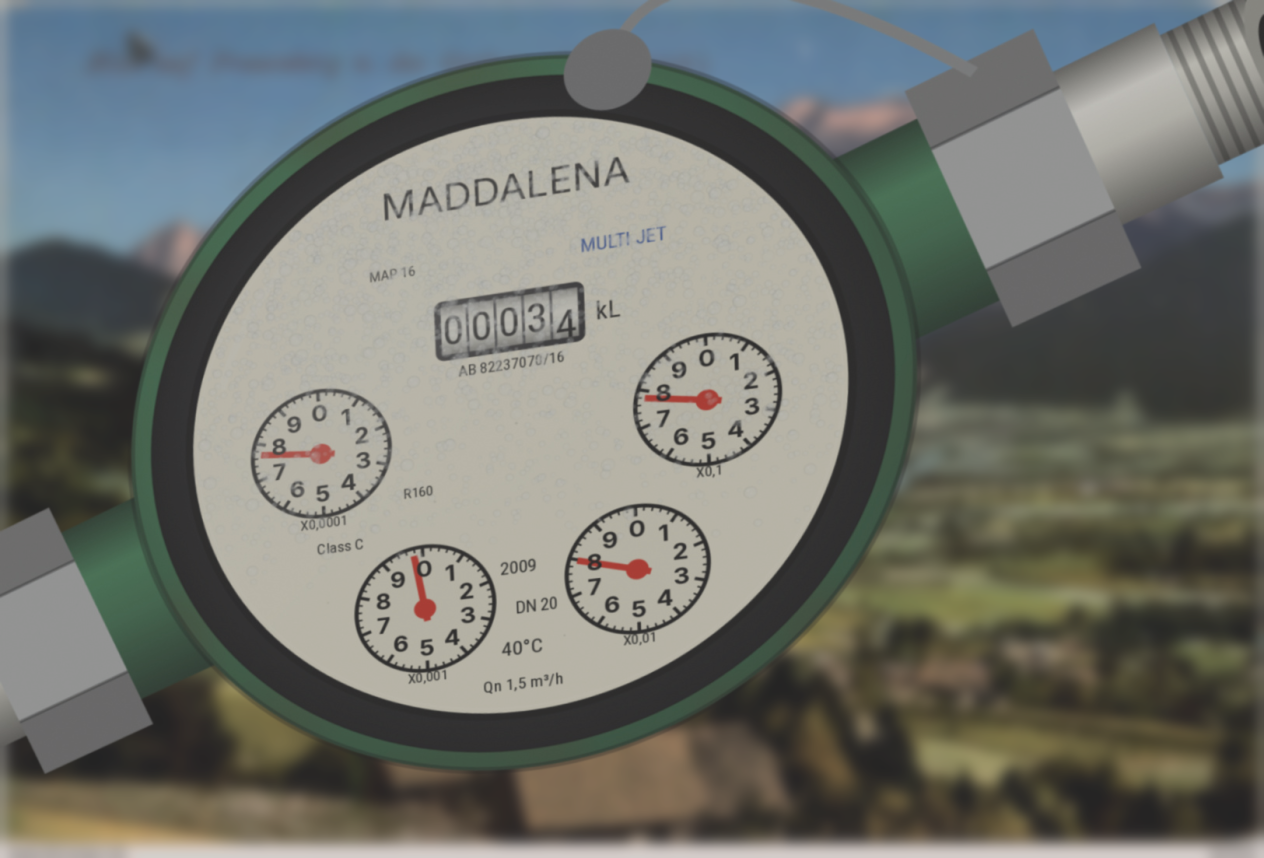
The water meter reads 33.7797kL
